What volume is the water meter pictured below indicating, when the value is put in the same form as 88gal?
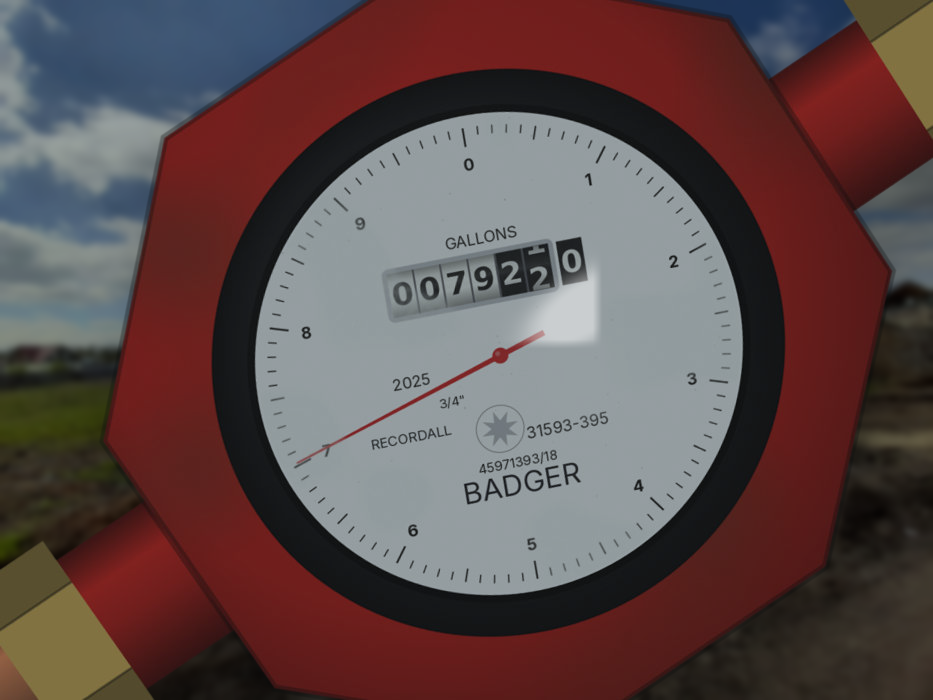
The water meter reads 79217.0gal
